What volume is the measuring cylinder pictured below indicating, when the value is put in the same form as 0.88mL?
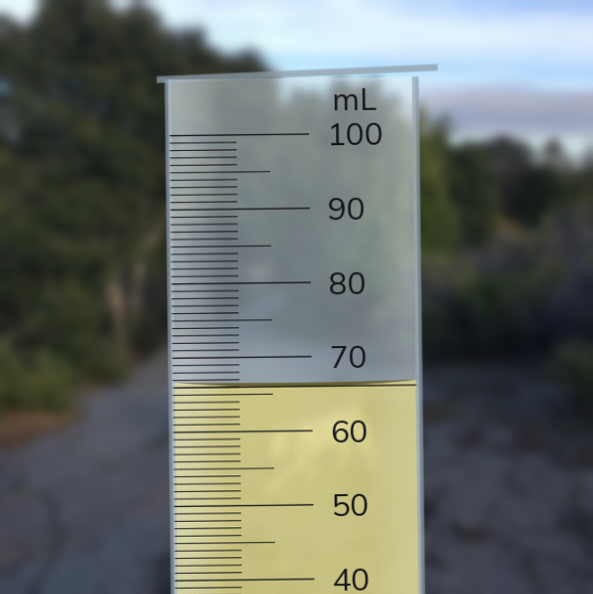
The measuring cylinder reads 66mL
